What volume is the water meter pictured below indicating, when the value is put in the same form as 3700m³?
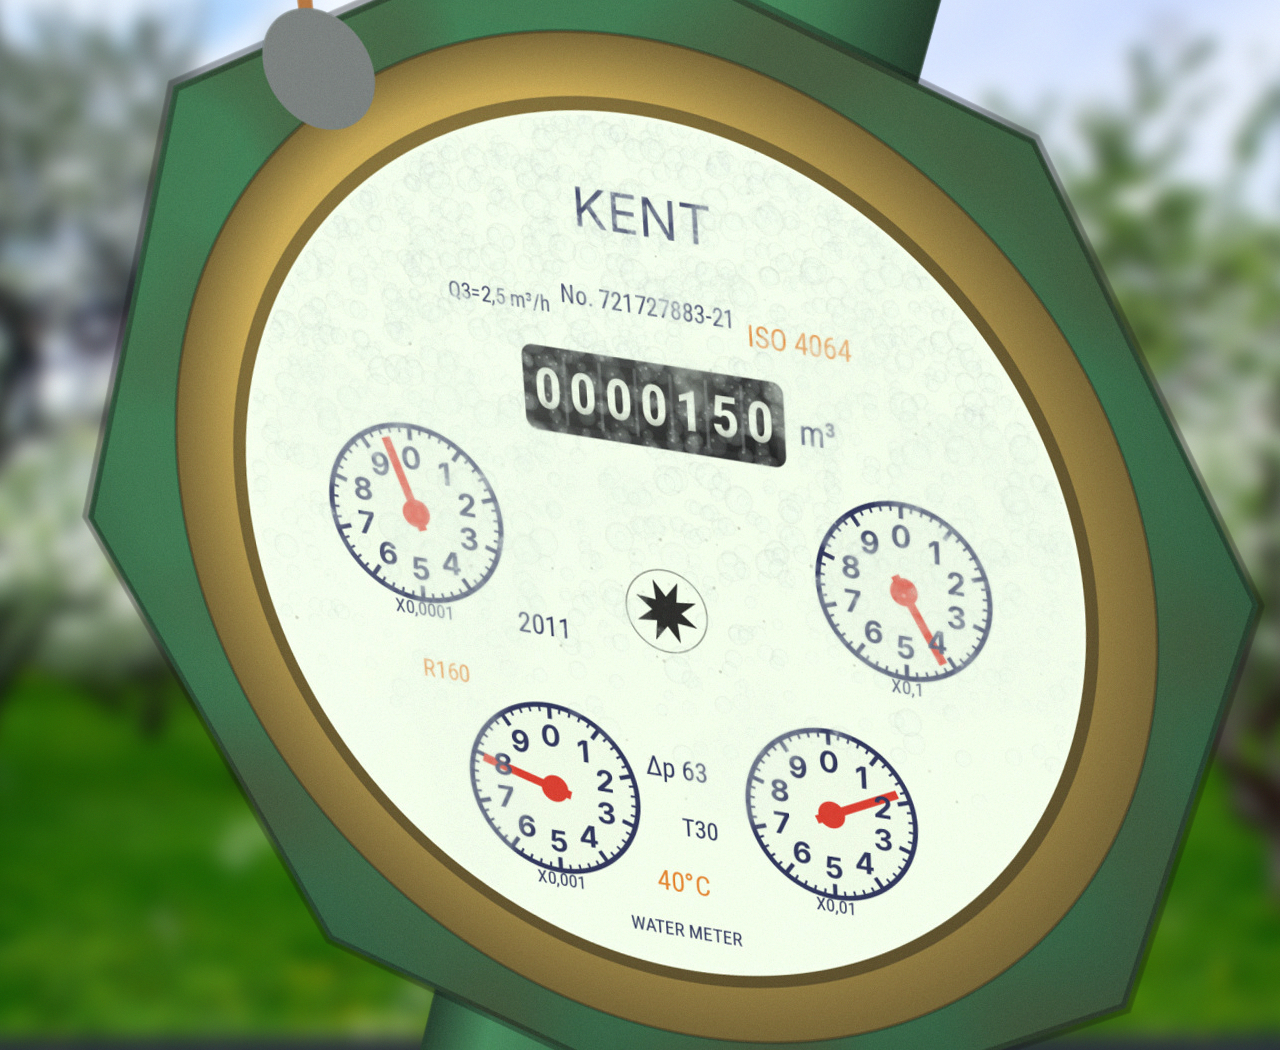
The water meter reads 150.4179m³
